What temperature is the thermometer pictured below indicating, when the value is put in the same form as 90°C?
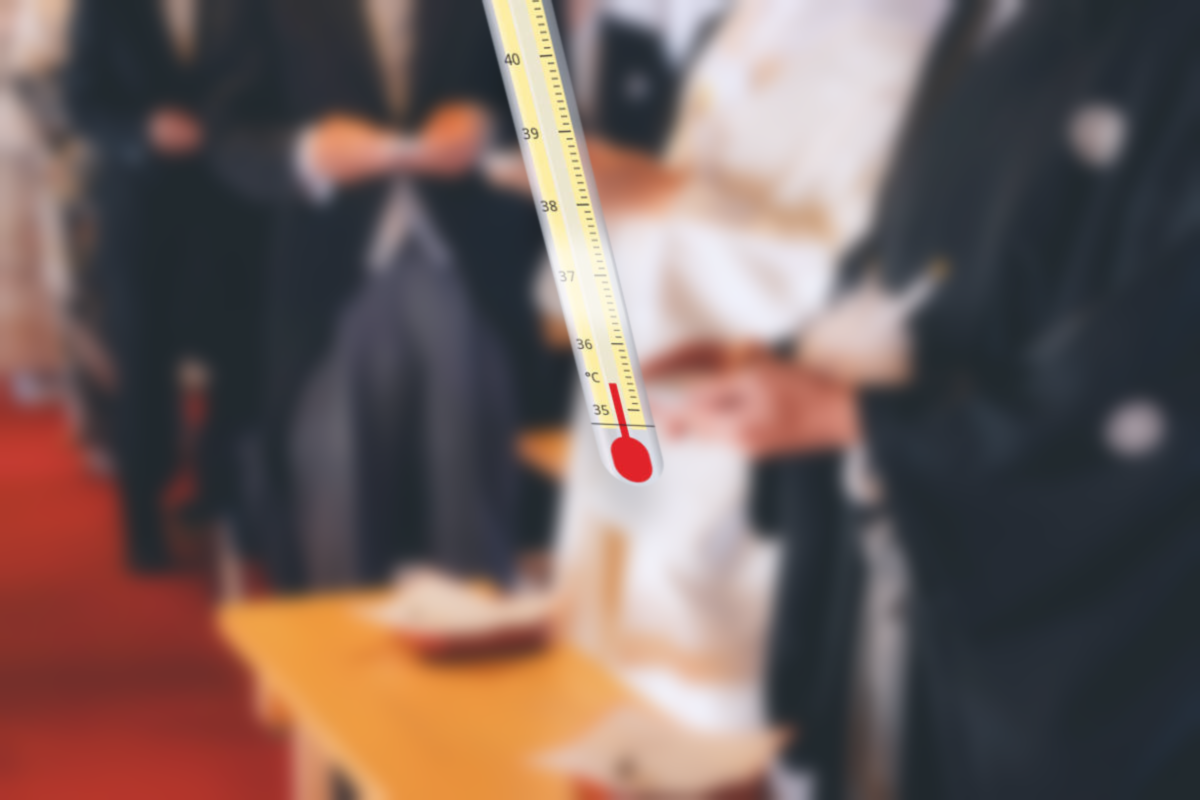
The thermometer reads 35.4°C
